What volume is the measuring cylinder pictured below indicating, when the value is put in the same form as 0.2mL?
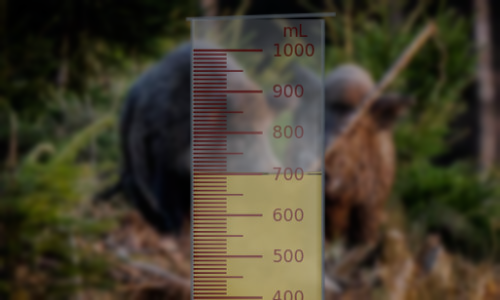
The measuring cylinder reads 700mL
